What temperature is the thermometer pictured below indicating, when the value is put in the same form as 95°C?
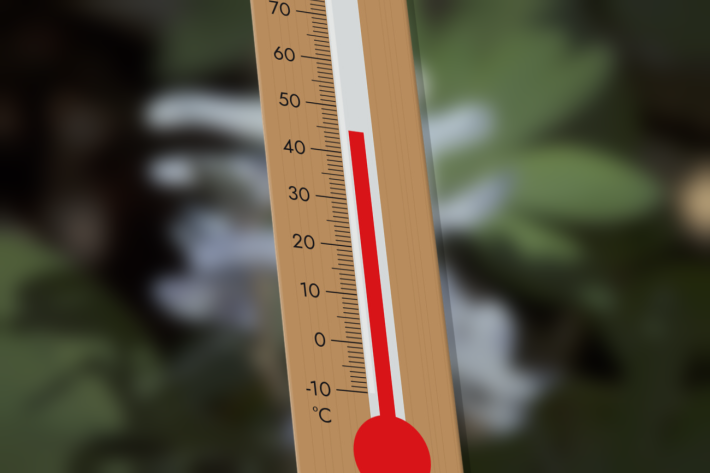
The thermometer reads 45°C
